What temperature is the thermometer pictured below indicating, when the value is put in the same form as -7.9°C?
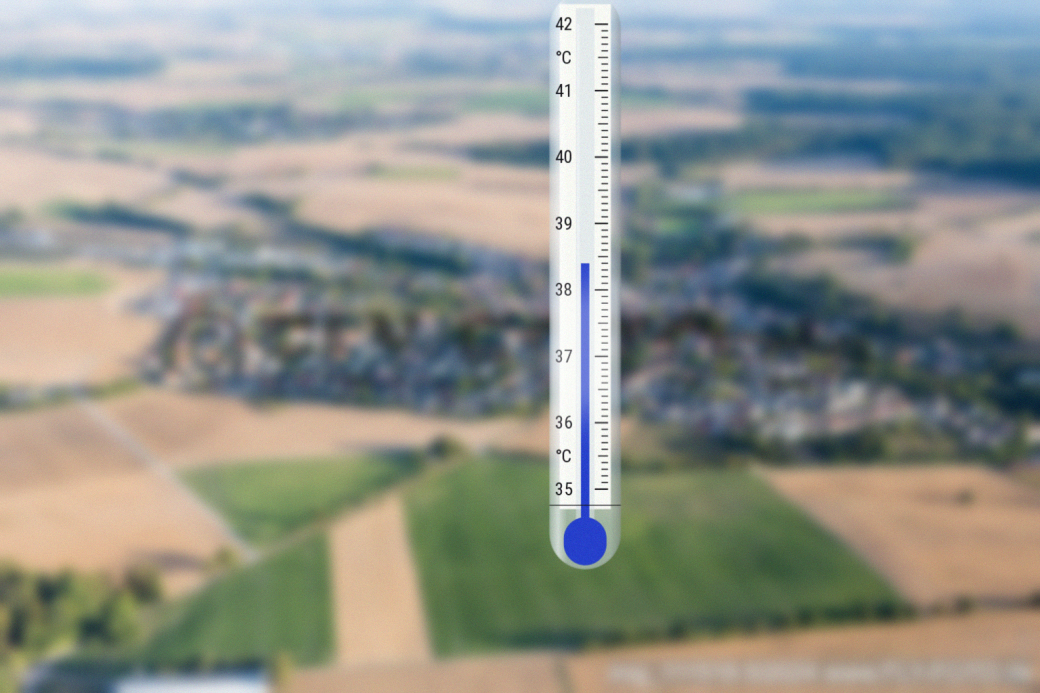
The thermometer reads 38.4°C
